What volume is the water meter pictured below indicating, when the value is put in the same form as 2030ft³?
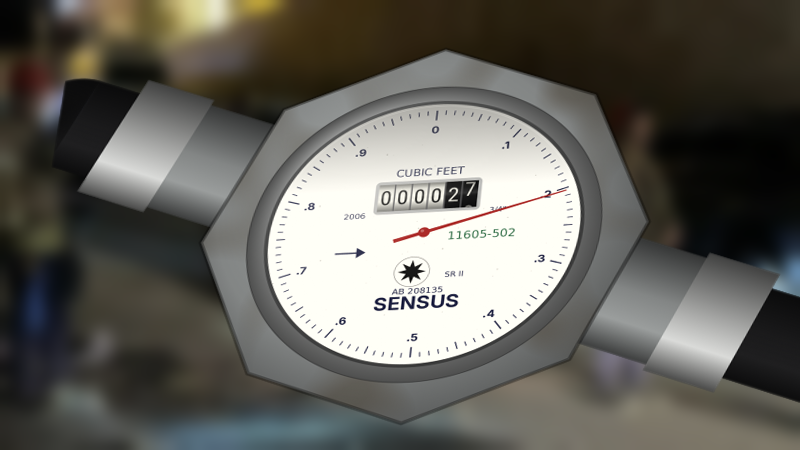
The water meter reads 27.20ft³
